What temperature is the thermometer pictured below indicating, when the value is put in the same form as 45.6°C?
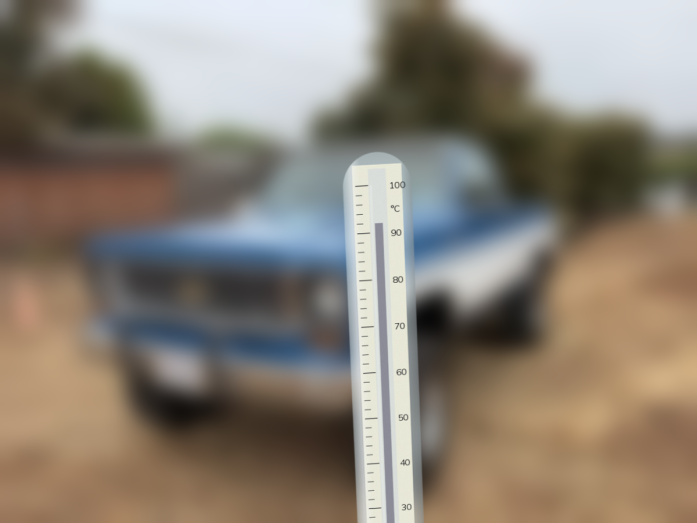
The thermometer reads 92°C
